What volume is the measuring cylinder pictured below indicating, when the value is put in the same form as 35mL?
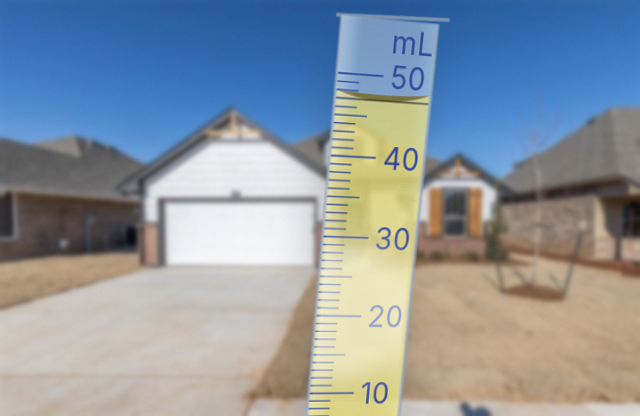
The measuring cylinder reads 47mL
